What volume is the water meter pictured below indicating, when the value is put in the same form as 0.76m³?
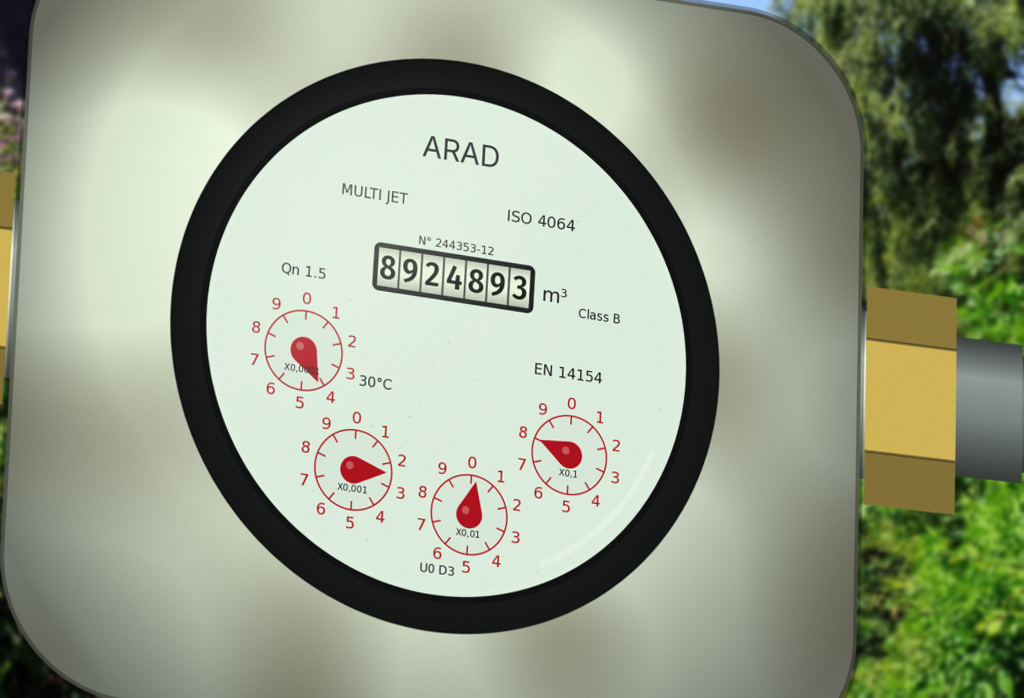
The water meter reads 8924893.8024m³
